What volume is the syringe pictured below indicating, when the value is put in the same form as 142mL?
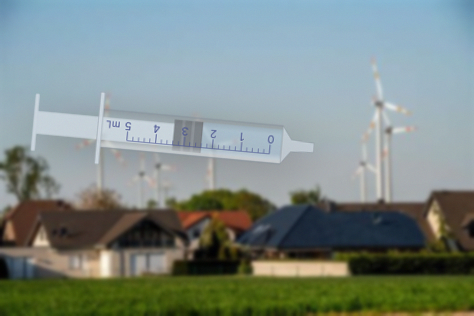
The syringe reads 2.4mL
